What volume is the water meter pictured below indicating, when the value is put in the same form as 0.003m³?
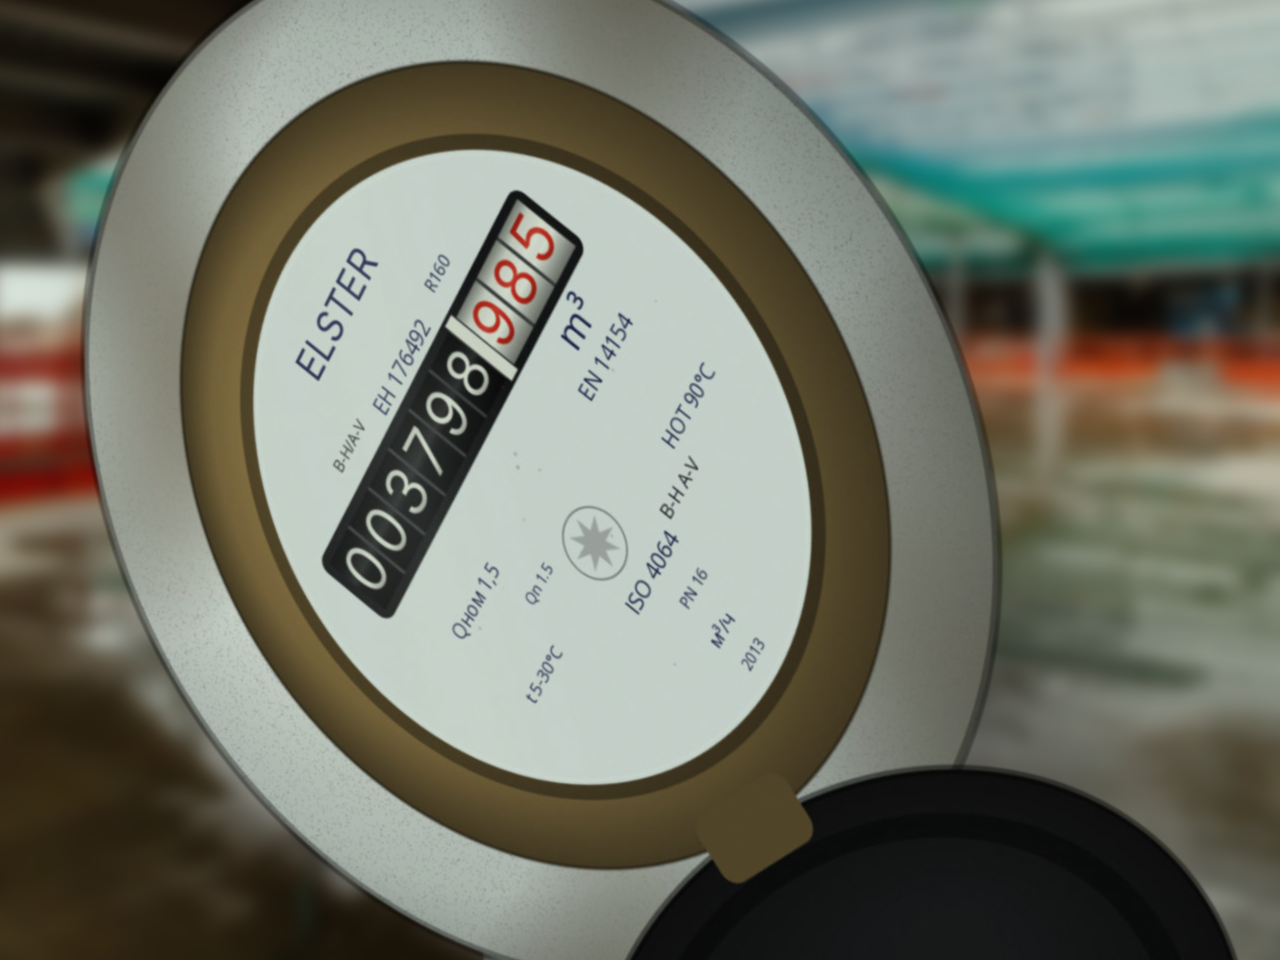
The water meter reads 3798.985m³
